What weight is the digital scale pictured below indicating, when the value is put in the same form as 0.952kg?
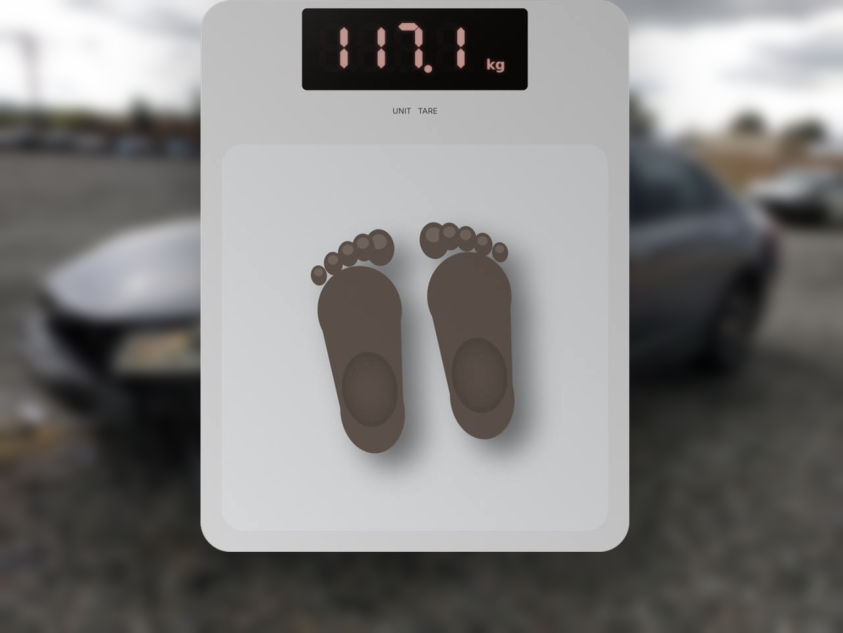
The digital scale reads 117.1kg
